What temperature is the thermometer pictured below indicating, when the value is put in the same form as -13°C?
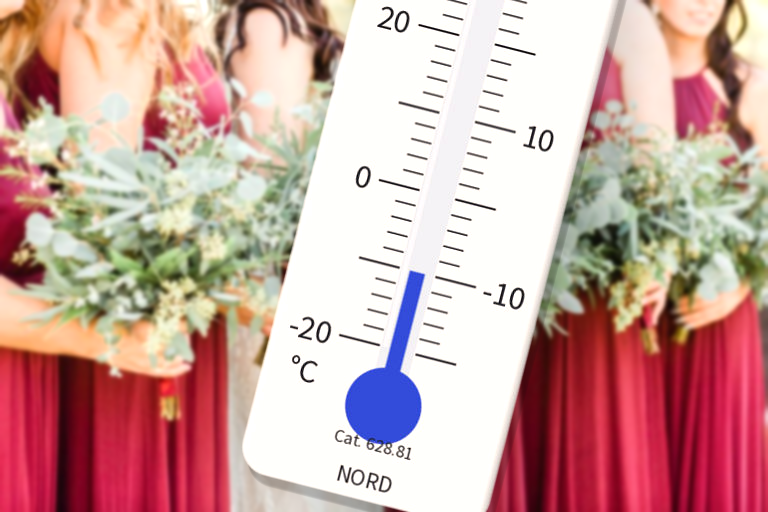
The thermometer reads -10°C
